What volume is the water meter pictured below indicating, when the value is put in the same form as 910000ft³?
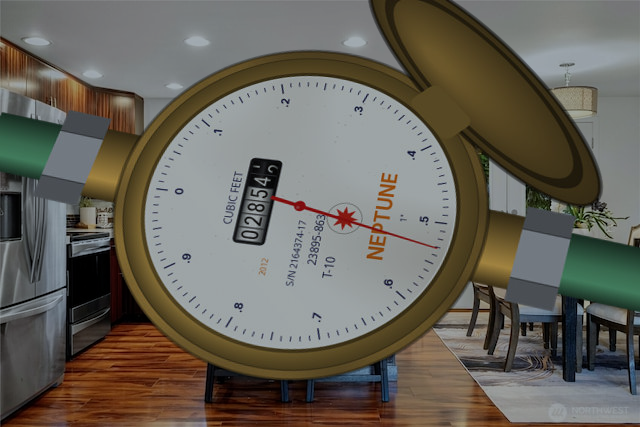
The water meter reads 28541.53ft³
